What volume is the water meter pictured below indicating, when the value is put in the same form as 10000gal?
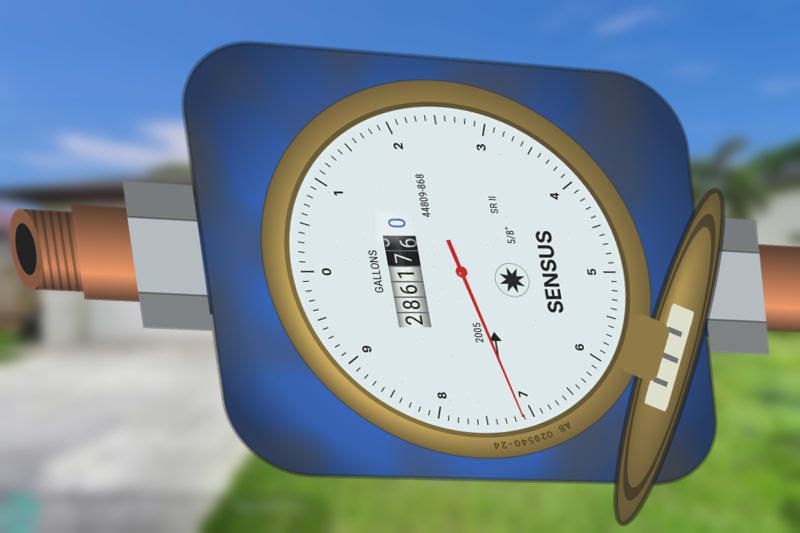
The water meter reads 2861757.1gal
